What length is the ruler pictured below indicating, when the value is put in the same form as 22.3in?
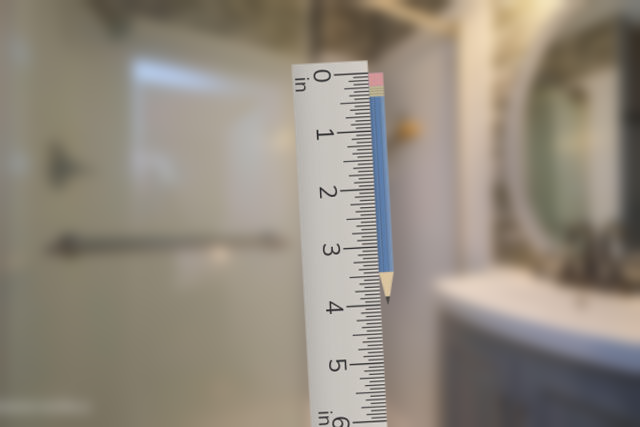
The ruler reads 4in
